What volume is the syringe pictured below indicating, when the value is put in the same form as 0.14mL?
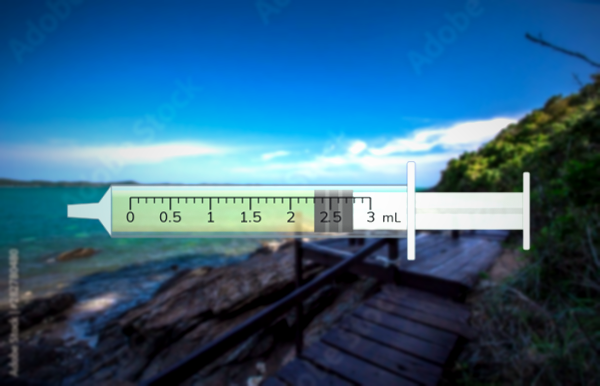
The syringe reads 2.3mL
